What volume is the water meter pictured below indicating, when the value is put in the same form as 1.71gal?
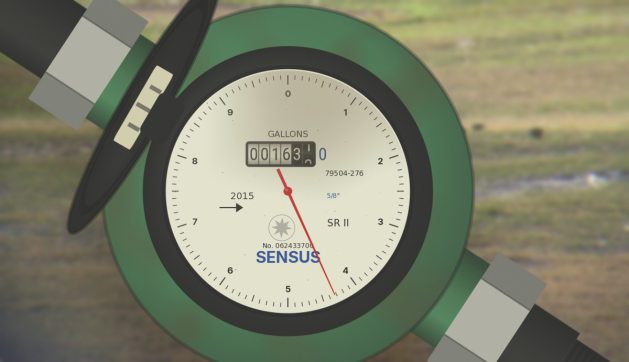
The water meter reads 16314.3gal
